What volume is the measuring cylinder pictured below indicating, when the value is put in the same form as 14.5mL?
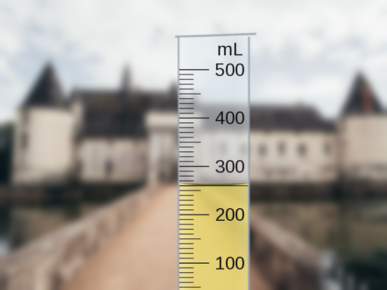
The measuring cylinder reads 260mL
